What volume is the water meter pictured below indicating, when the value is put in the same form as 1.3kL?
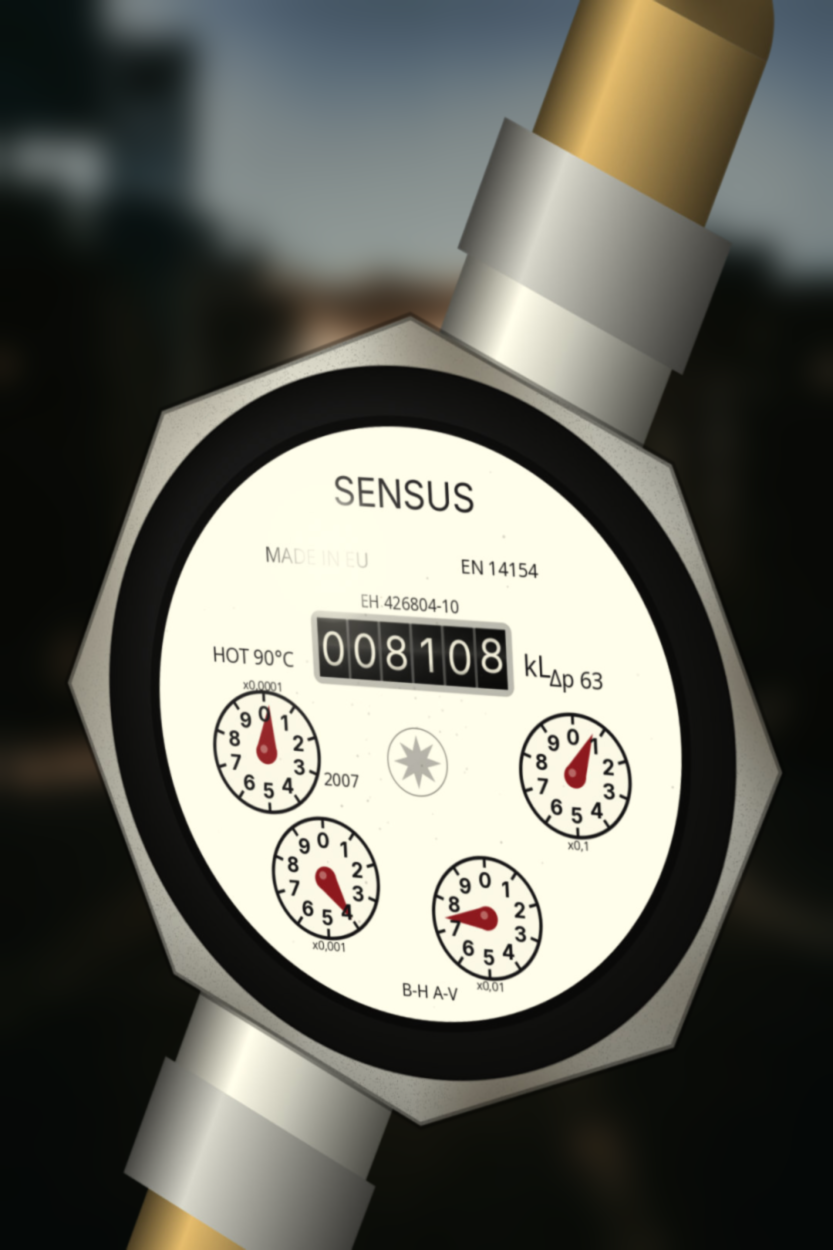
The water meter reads 8108.0740kL
